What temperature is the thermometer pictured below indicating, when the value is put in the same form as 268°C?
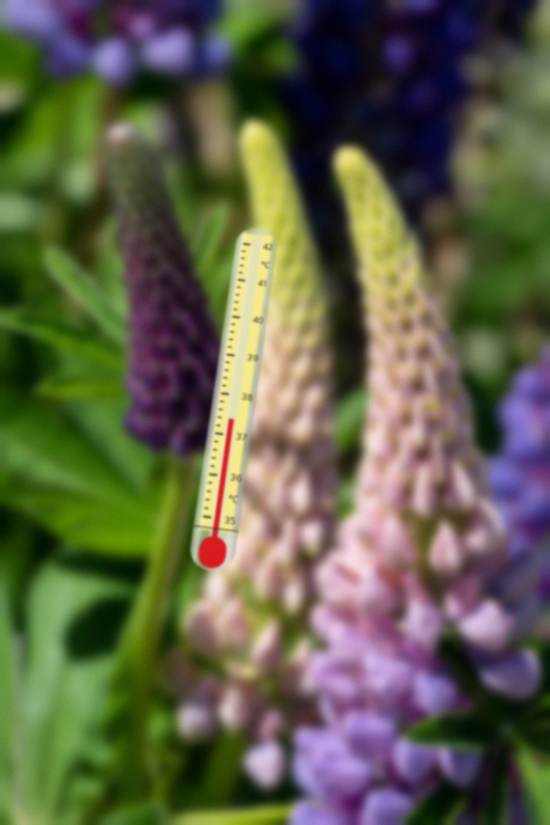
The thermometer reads 37.4°C
